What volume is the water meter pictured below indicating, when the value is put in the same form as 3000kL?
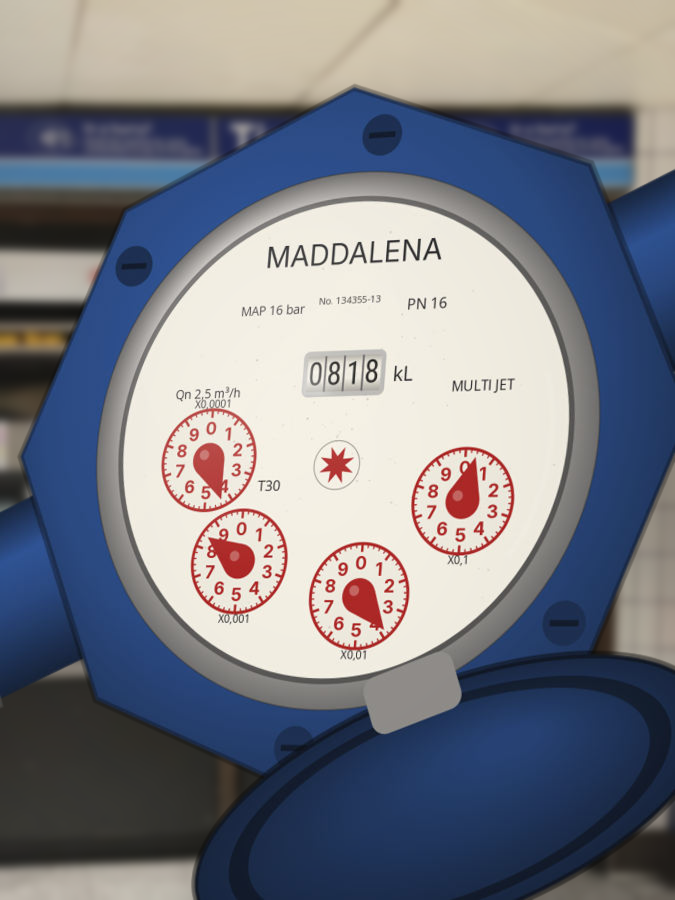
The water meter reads 818.0384kL
